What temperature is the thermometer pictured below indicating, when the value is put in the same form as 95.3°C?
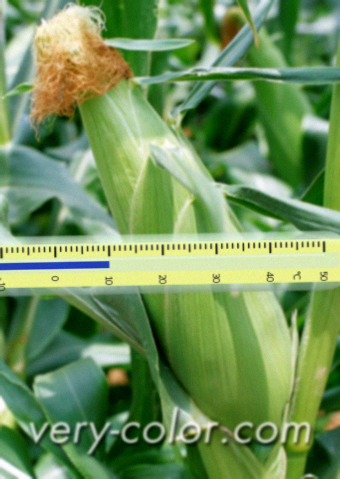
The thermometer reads 10°C
